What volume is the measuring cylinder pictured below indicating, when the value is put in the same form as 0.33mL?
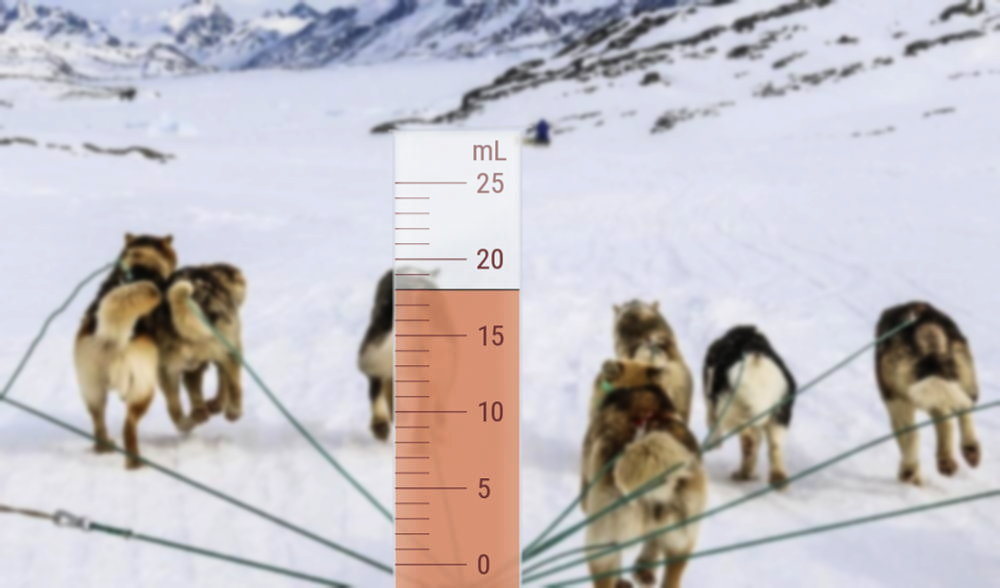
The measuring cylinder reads 18mL
